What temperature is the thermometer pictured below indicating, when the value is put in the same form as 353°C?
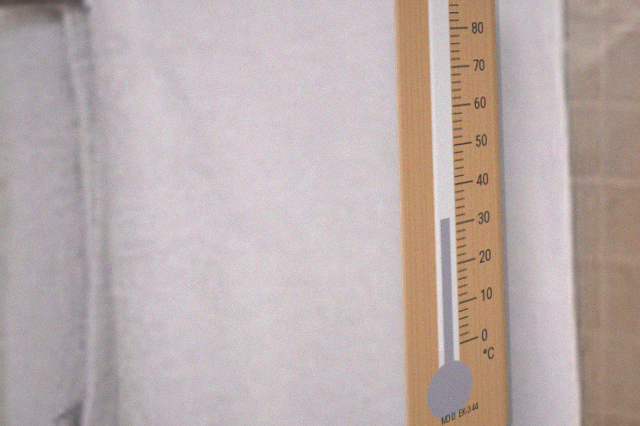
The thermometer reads 32°C
